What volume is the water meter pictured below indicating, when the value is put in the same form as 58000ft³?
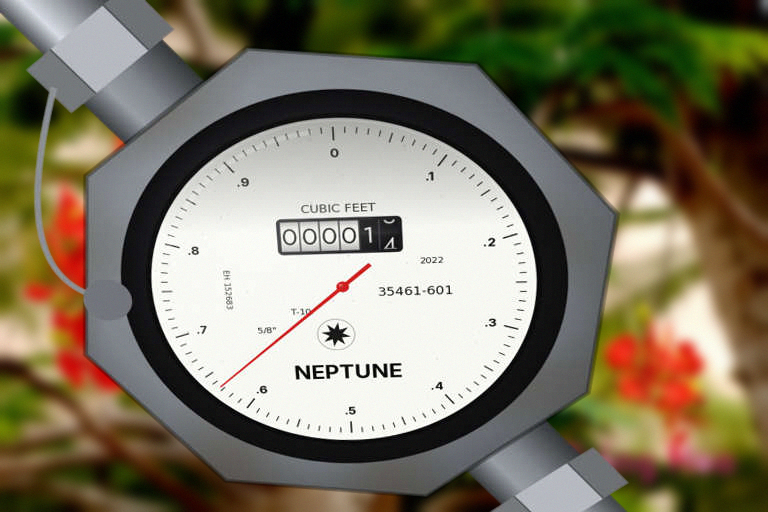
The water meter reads 13.63ft³
